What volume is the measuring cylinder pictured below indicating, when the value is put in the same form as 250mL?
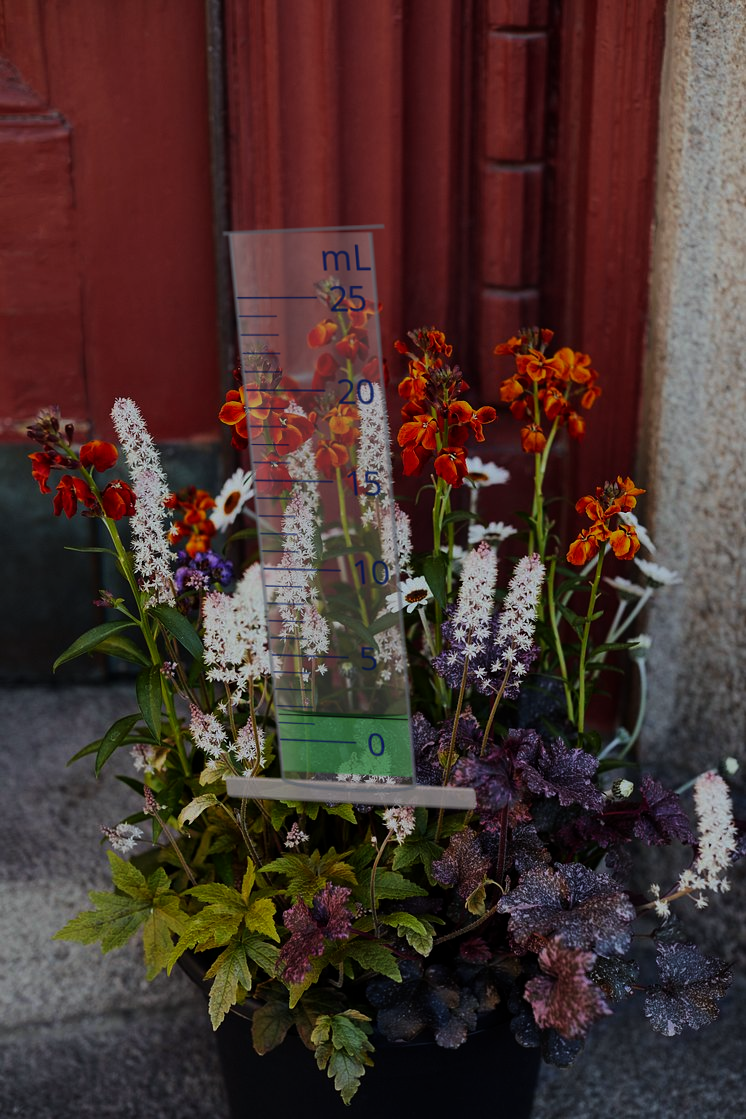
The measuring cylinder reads 1.5mL
